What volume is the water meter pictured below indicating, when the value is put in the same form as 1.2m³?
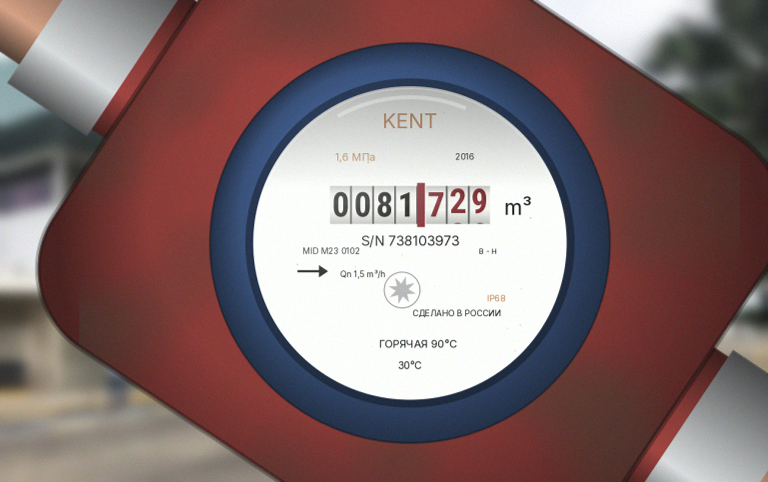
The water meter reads 81.729m³
